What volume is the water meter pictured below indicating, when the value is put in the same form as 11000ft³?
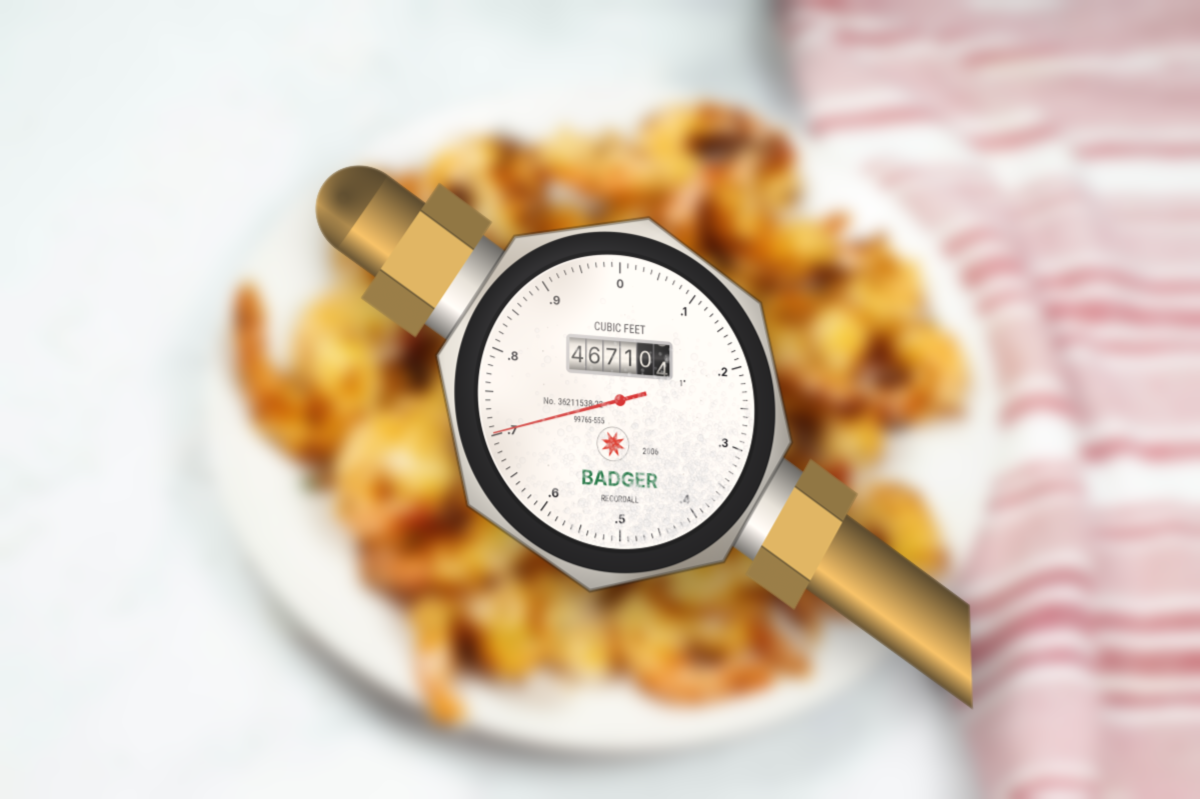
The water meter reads 467103.70ft³
